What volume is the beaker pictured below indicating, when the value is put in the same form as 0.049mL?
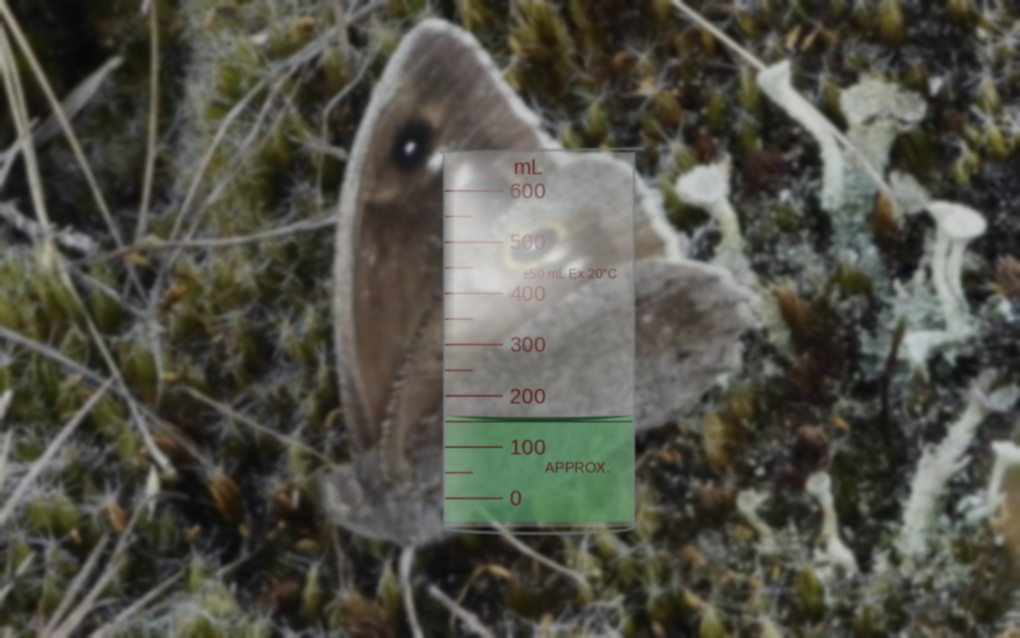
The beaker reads 150mL
